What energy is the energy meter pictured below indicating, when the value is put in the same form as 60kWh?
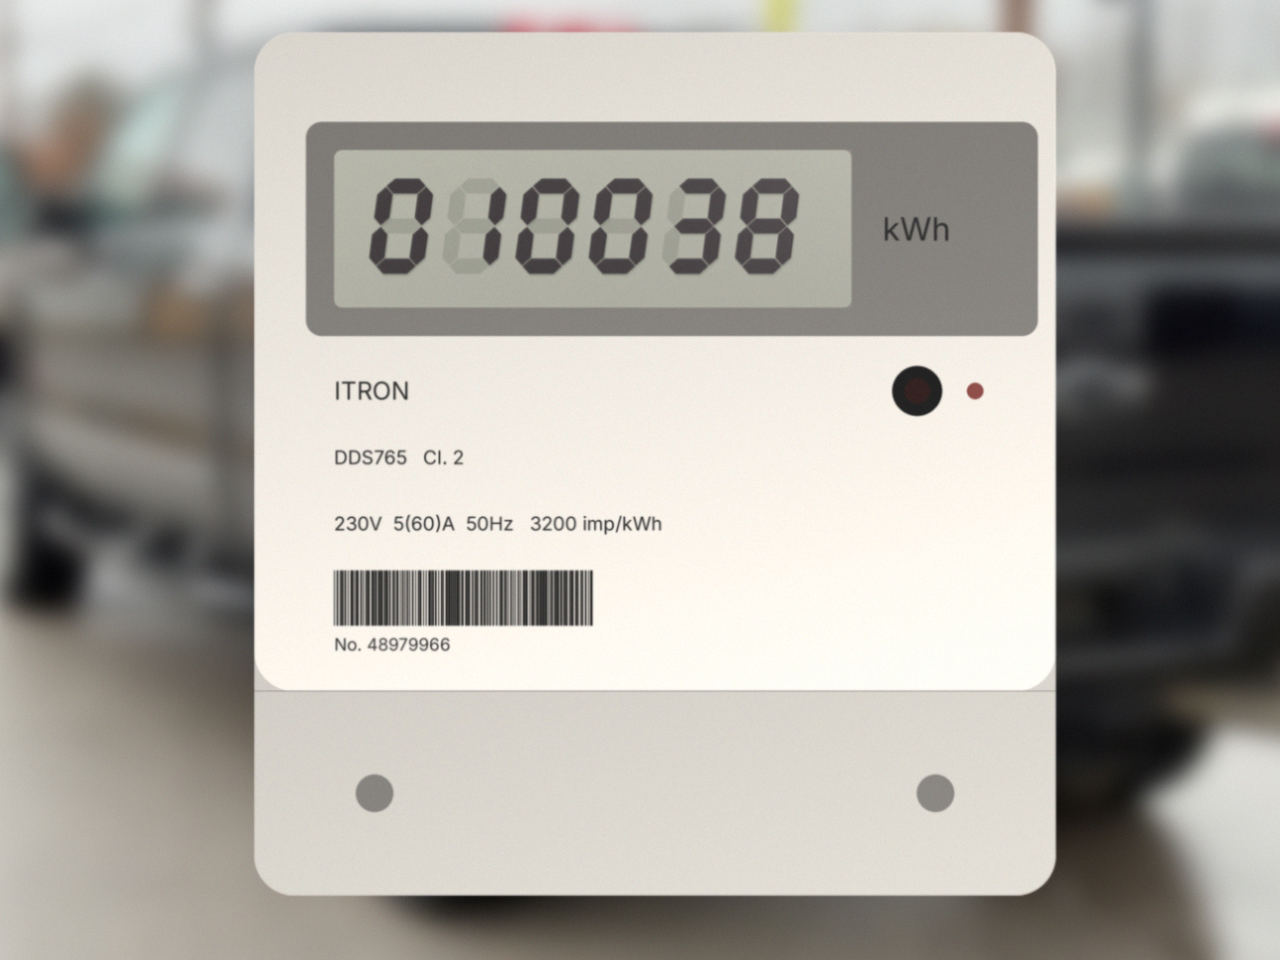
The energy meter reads 10038kWh
